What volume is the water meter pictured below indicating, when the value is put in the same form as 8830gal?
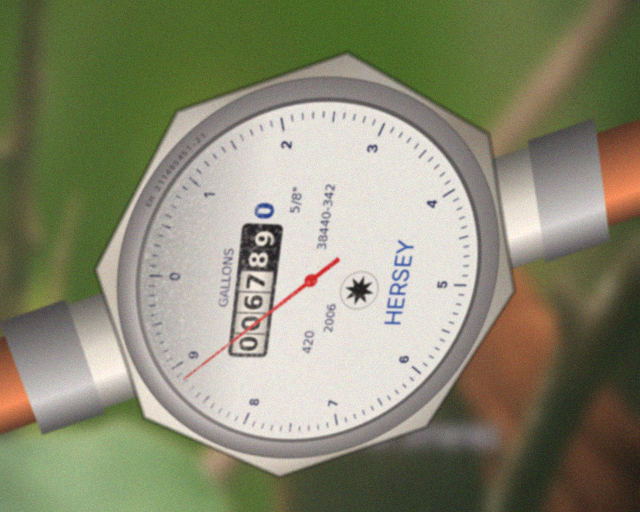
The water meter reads 67888.8gal
